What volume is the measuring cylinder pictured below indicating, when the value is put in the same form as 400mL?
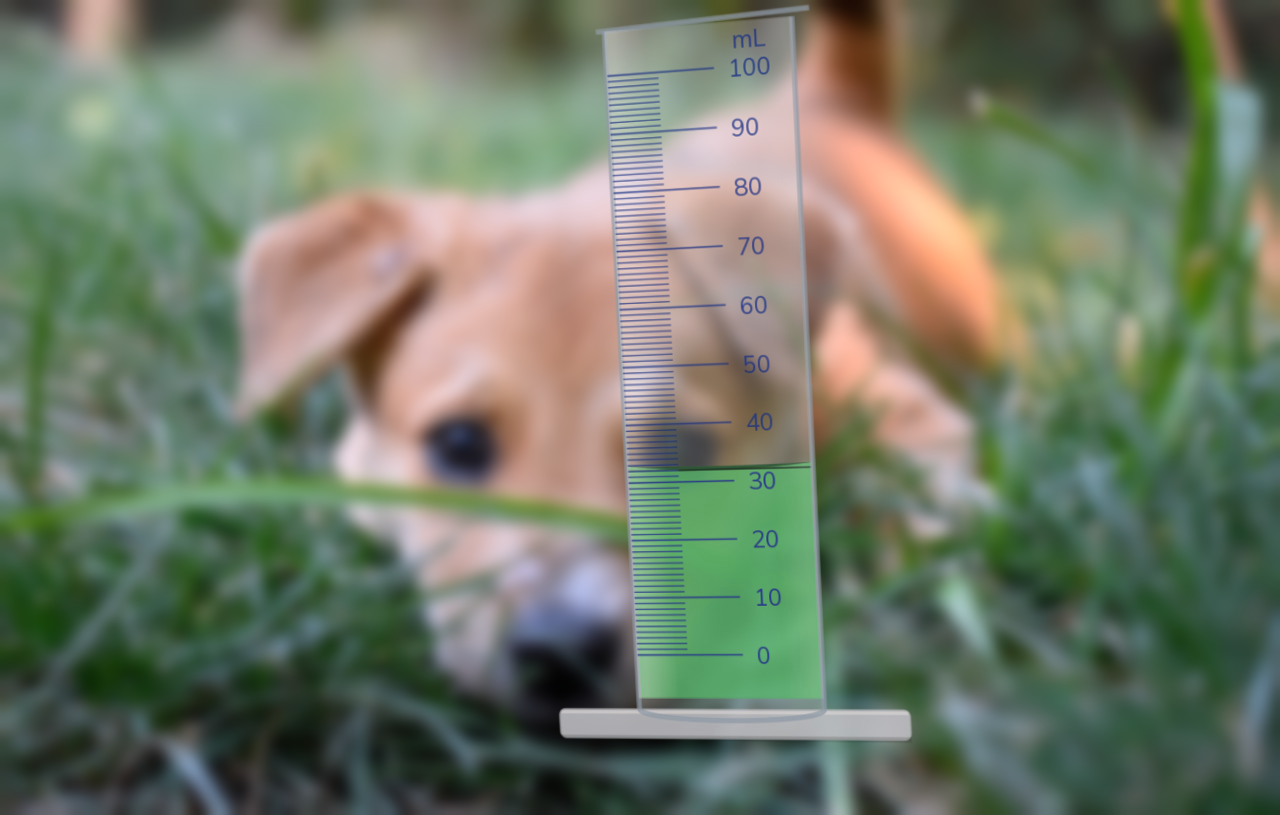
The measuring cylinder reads 32mL
